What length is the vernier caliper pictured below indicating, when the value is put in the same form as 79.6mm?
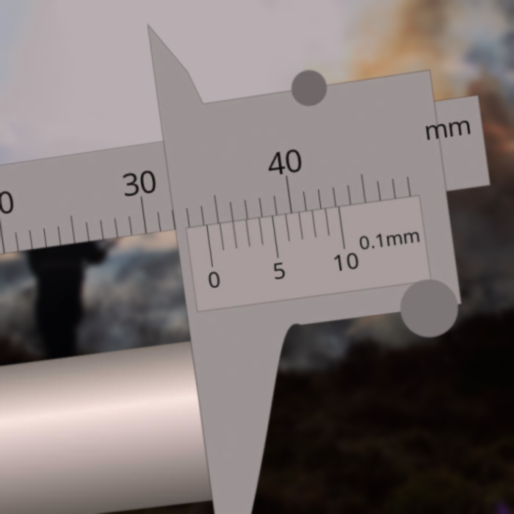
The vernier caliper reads 34.2mm
